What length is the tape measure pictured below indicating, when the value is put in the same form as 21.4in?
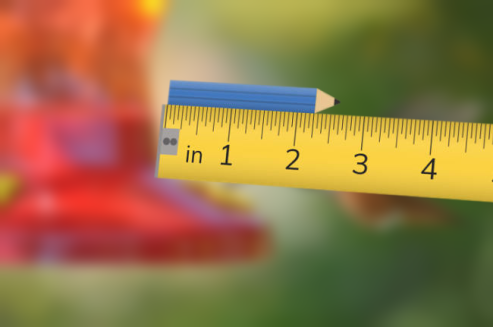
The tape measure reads 2.625in
